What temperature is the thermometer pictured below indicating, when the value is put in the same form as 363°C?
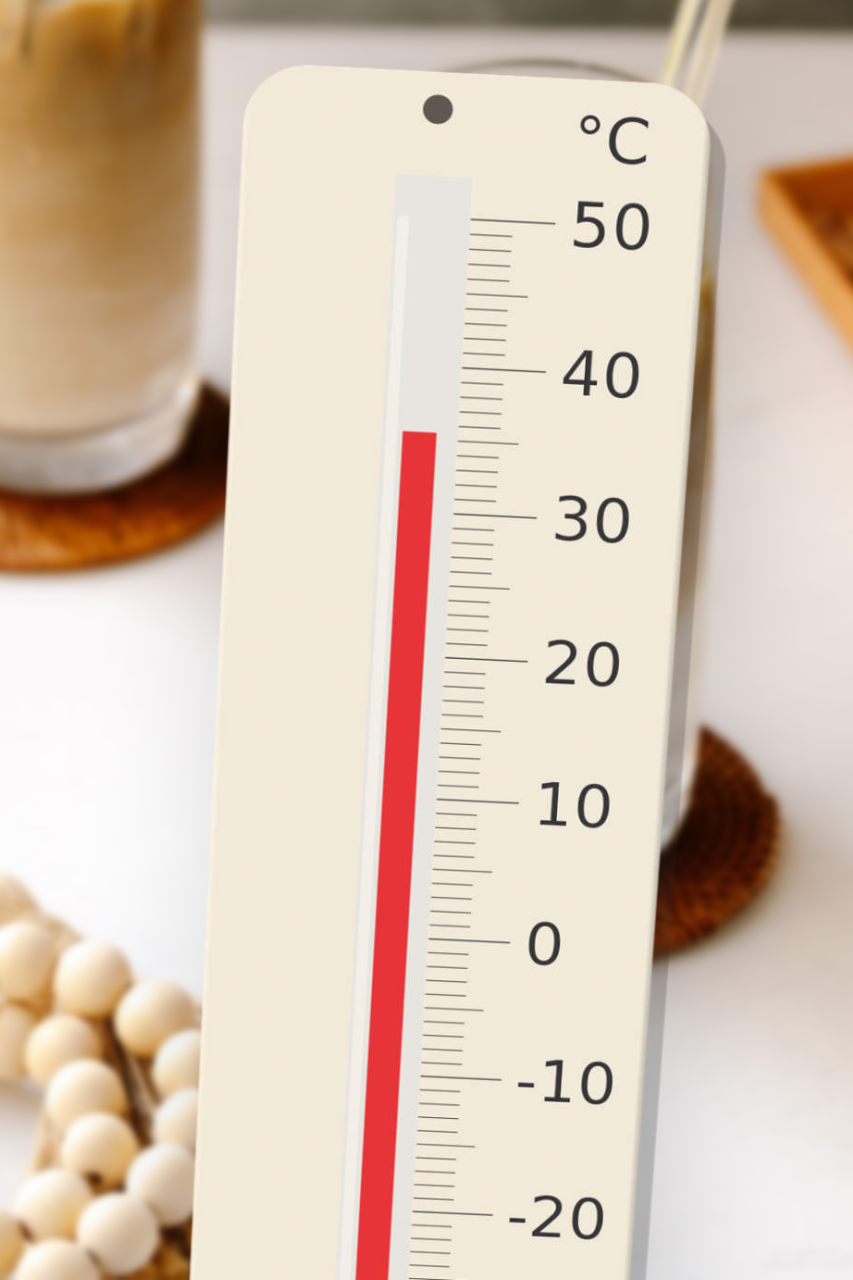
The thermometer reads 35.5°C
